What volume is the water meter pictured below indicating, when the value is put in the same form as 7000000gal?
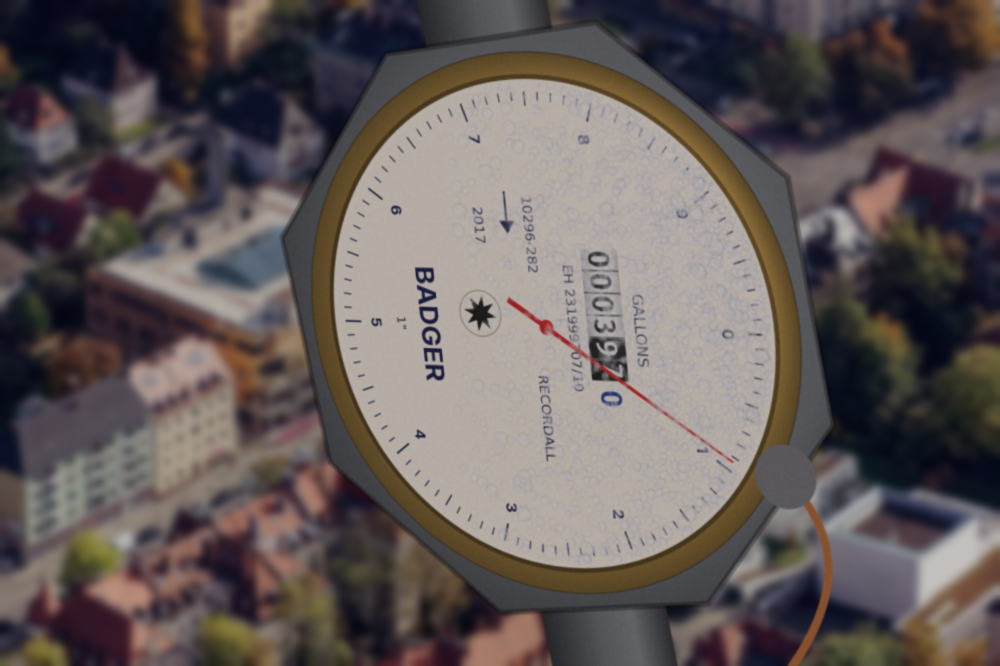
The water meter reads 3970.9gal
